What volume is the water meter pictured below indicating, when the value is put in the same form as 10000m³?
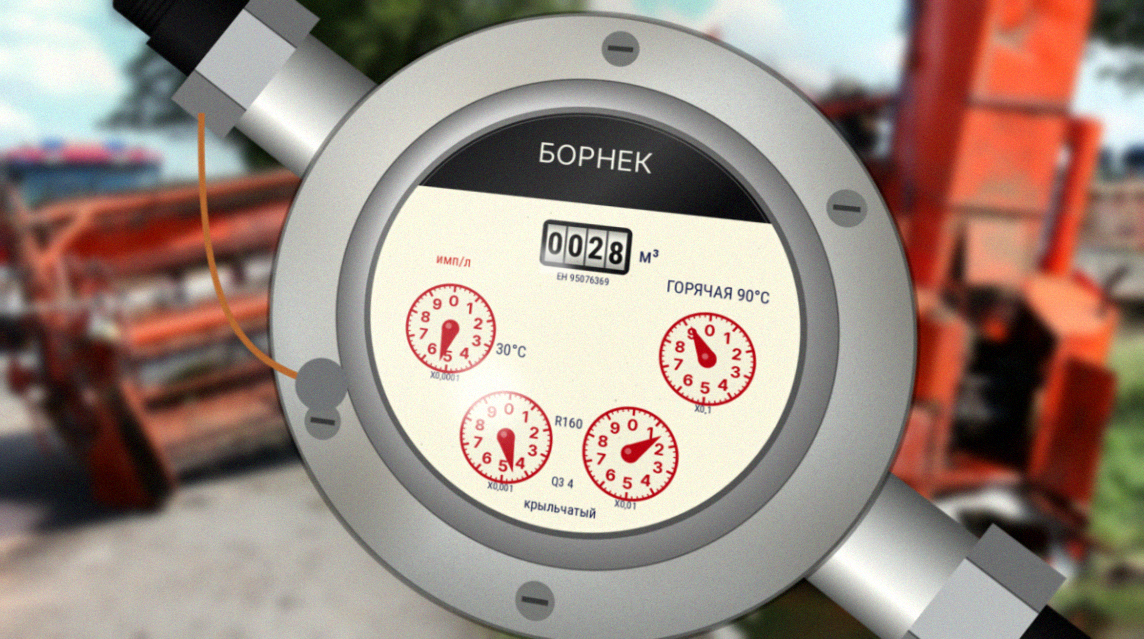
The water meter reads 27.9145m³
